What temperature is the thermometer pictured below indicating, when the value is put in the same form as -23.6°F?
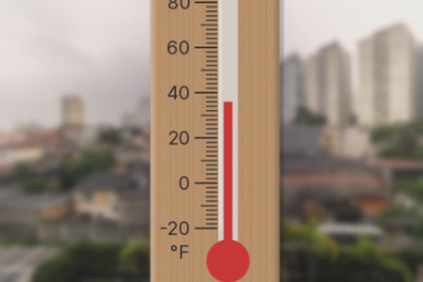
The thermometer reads 36°F
